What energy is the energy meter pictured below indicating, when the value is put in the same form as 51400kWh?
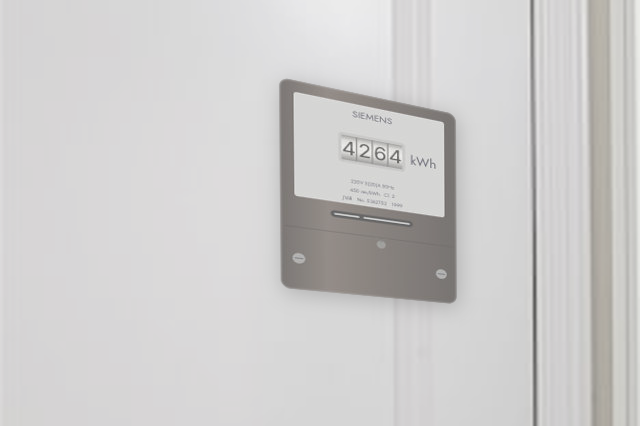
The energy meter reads 4264kWh
